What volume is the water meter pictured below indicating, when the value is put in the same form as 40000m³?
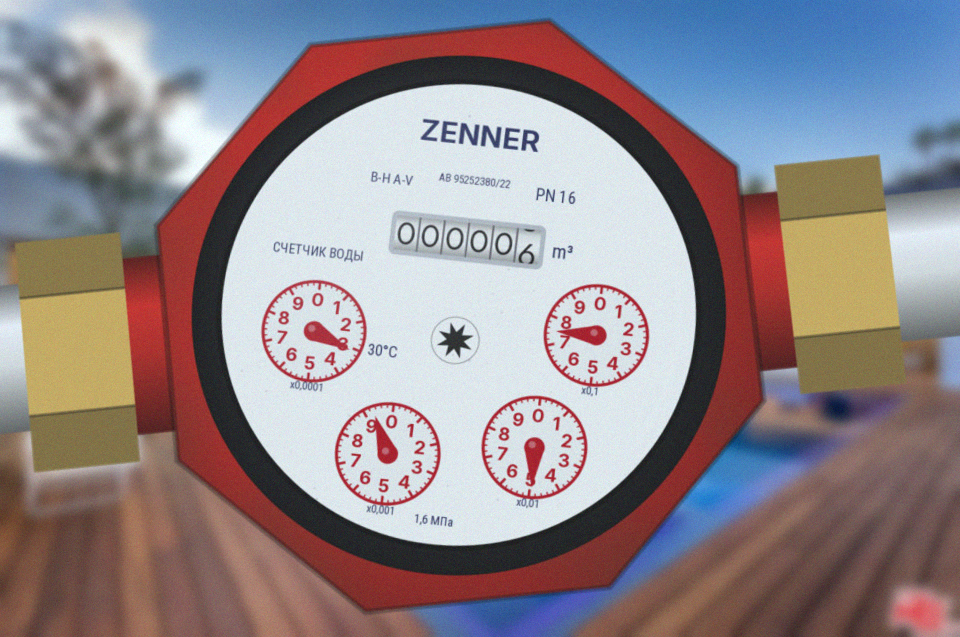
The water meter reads 5.7493m³
